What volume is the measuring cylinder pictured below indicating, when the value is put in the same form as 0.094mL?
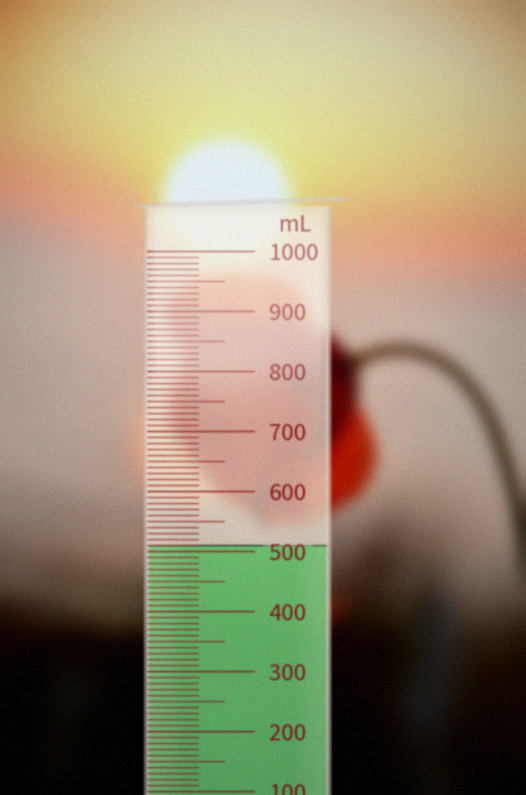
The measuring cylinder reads 510mL
